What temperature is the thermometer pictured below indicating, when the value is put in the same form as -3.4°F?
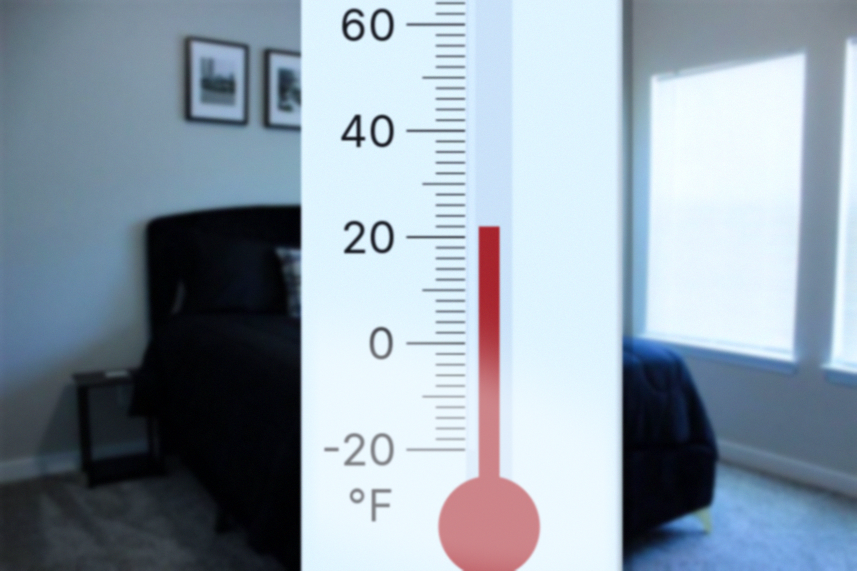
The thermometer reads 22°F
